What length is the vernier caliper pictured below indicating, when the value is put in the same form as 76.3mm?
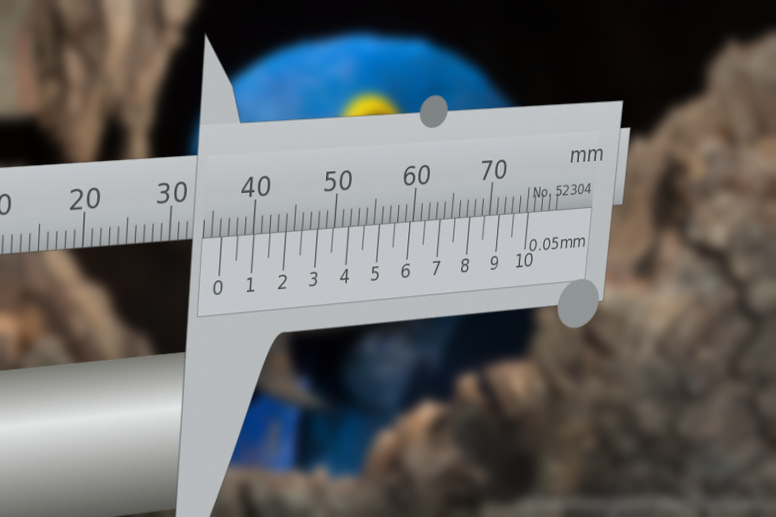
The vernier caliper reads 36.2mm
